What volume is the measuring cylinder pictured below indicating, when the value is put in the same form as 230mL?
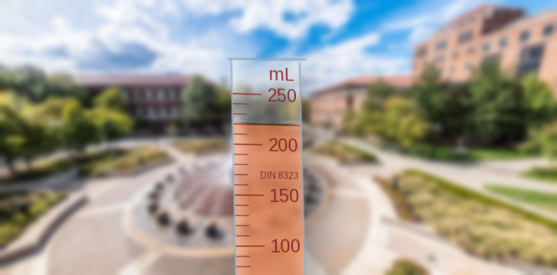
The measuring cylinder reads 220mL
